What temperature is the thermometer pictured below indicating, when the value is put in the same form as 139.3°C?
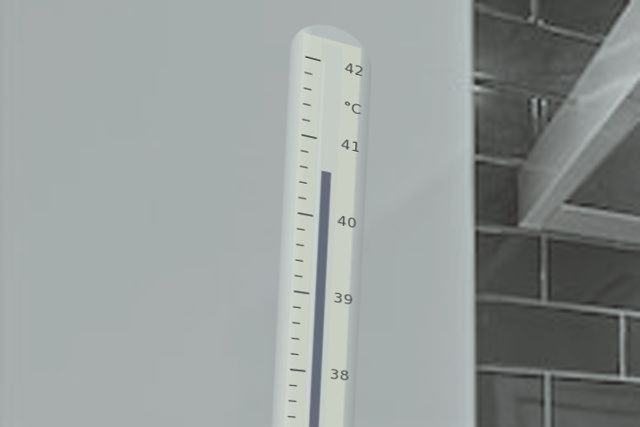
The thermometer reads 40.6°C
